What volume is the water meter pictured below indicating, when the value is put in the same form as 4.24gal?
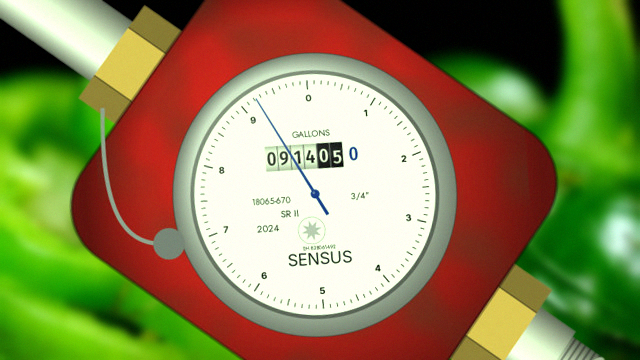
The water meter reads 914049.2gal
